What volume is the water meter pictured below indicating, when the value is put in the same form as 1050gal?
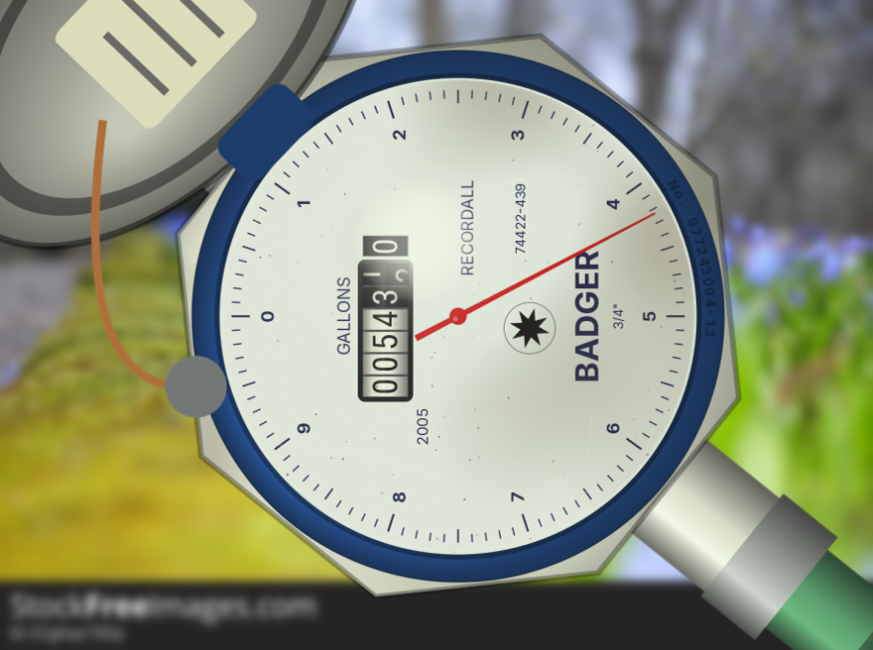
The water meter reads 54314.2gal
